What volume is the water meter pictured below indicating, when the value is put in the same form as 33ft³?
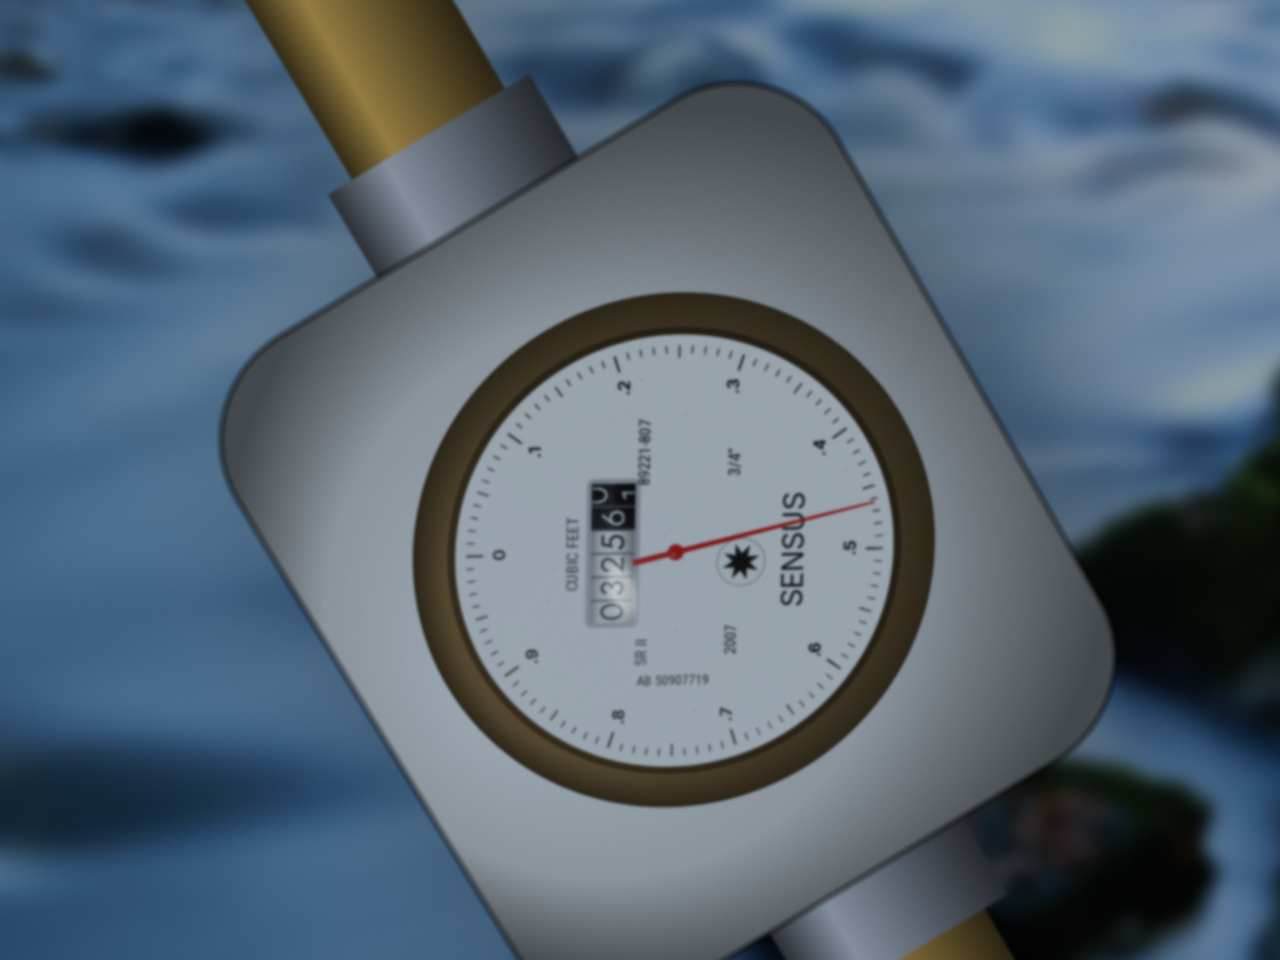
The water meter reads 32560.46ft³
